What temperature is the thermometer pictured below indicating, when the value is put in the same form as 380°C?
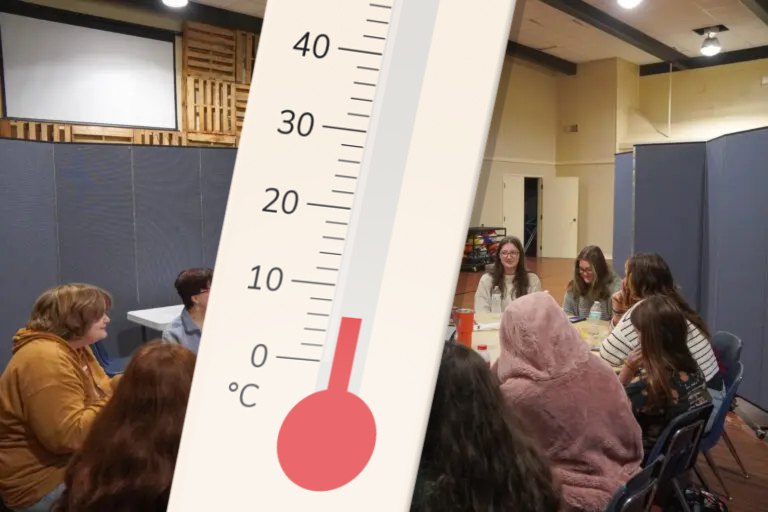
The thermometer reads 6°C
